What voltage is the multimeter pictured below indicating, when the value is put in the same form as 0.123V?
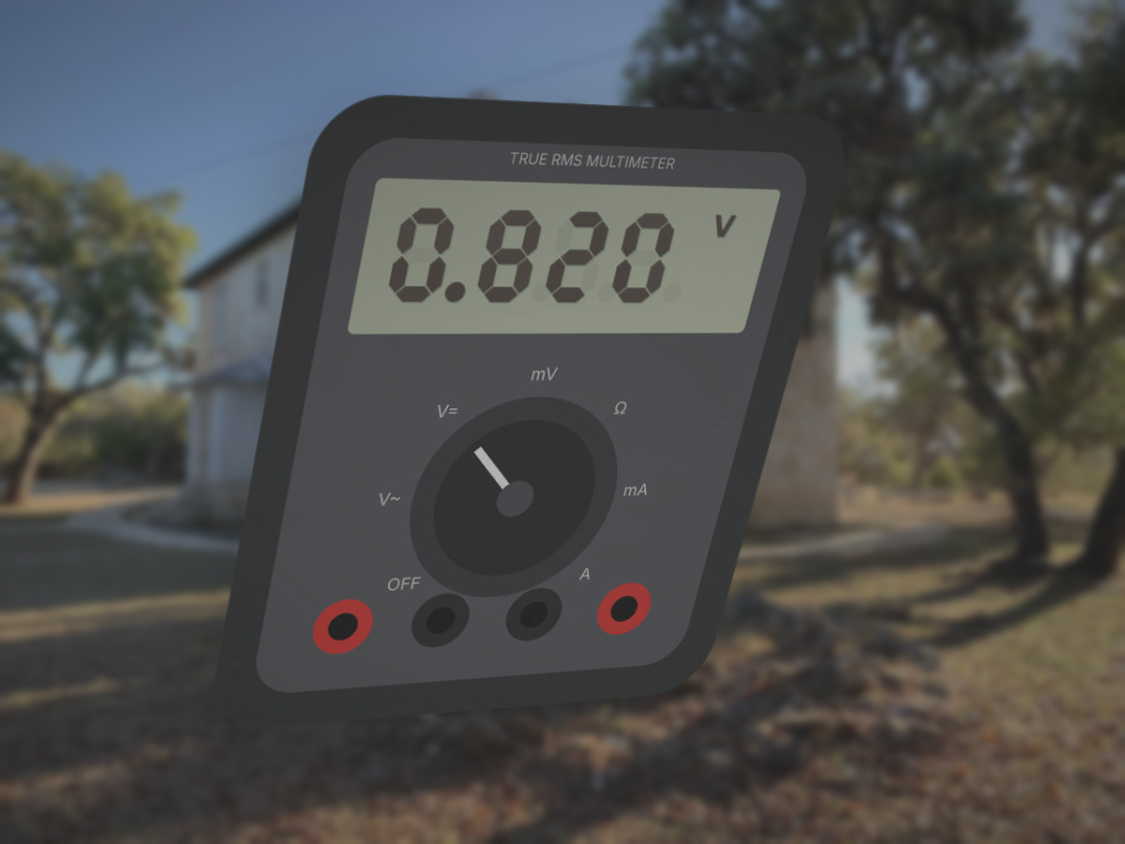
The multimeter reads 0.820V
